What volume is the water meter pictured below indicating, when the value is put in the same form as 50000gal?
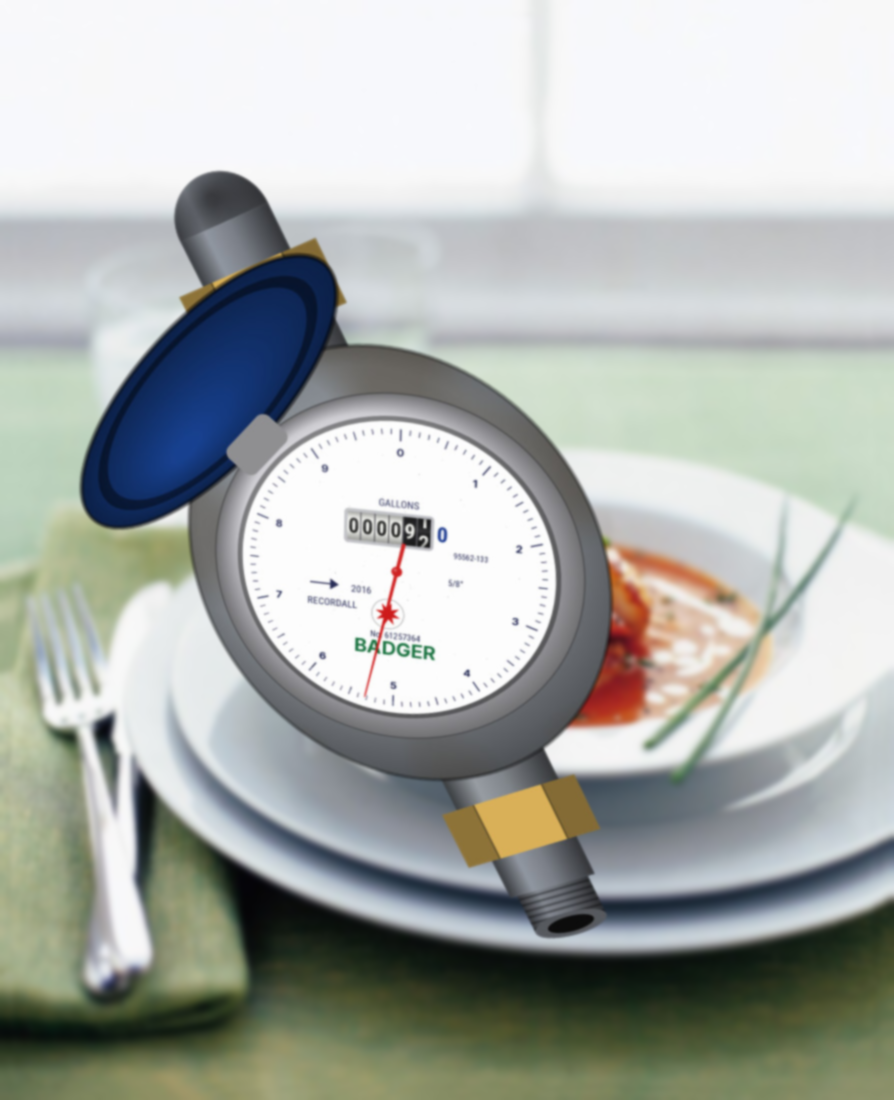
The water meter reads 915.3gal
